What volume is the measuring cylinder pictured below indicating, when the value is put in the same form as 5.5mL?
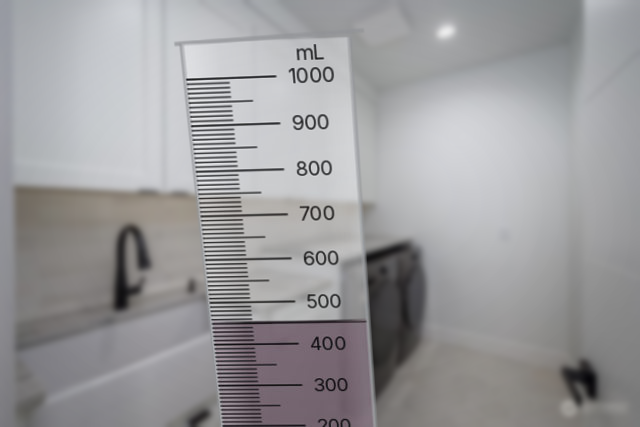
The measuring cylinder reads 450mL
